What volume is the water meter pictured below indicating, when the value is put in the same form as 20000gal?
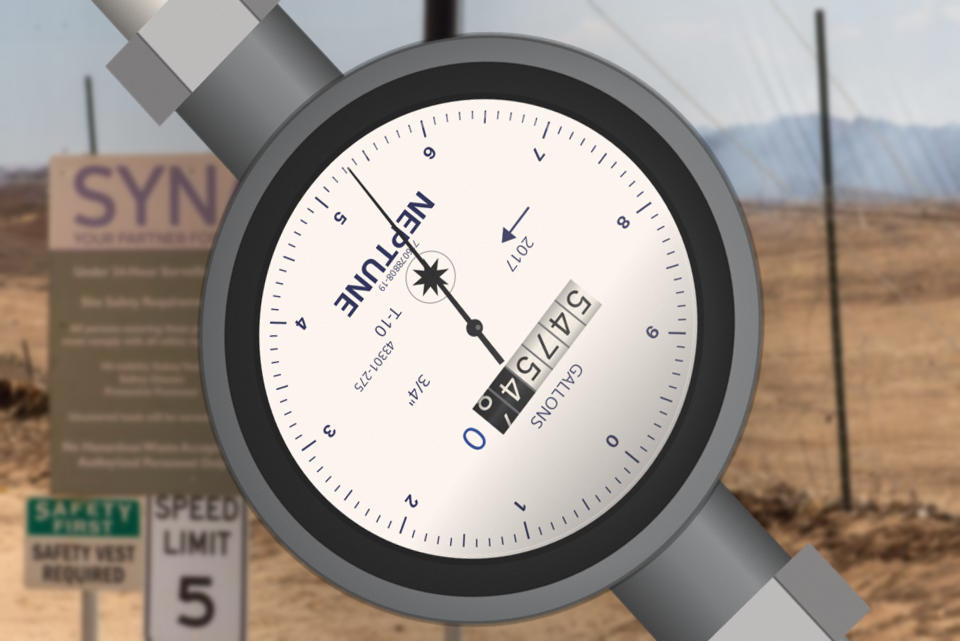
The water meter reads 5475475.3gal
